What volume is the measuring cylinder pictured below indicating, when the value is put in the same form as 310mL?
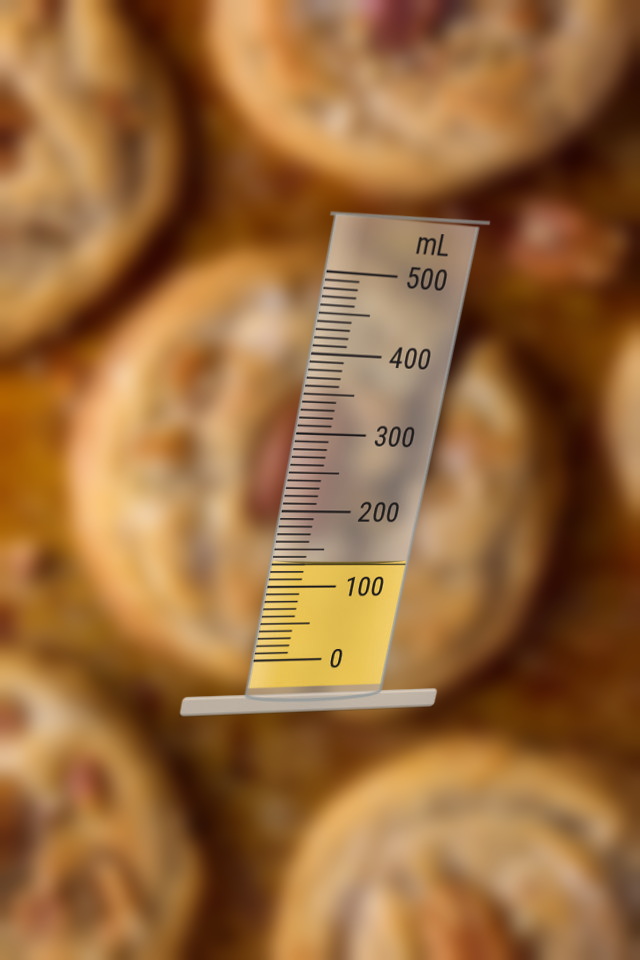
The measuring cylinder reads 130mL
